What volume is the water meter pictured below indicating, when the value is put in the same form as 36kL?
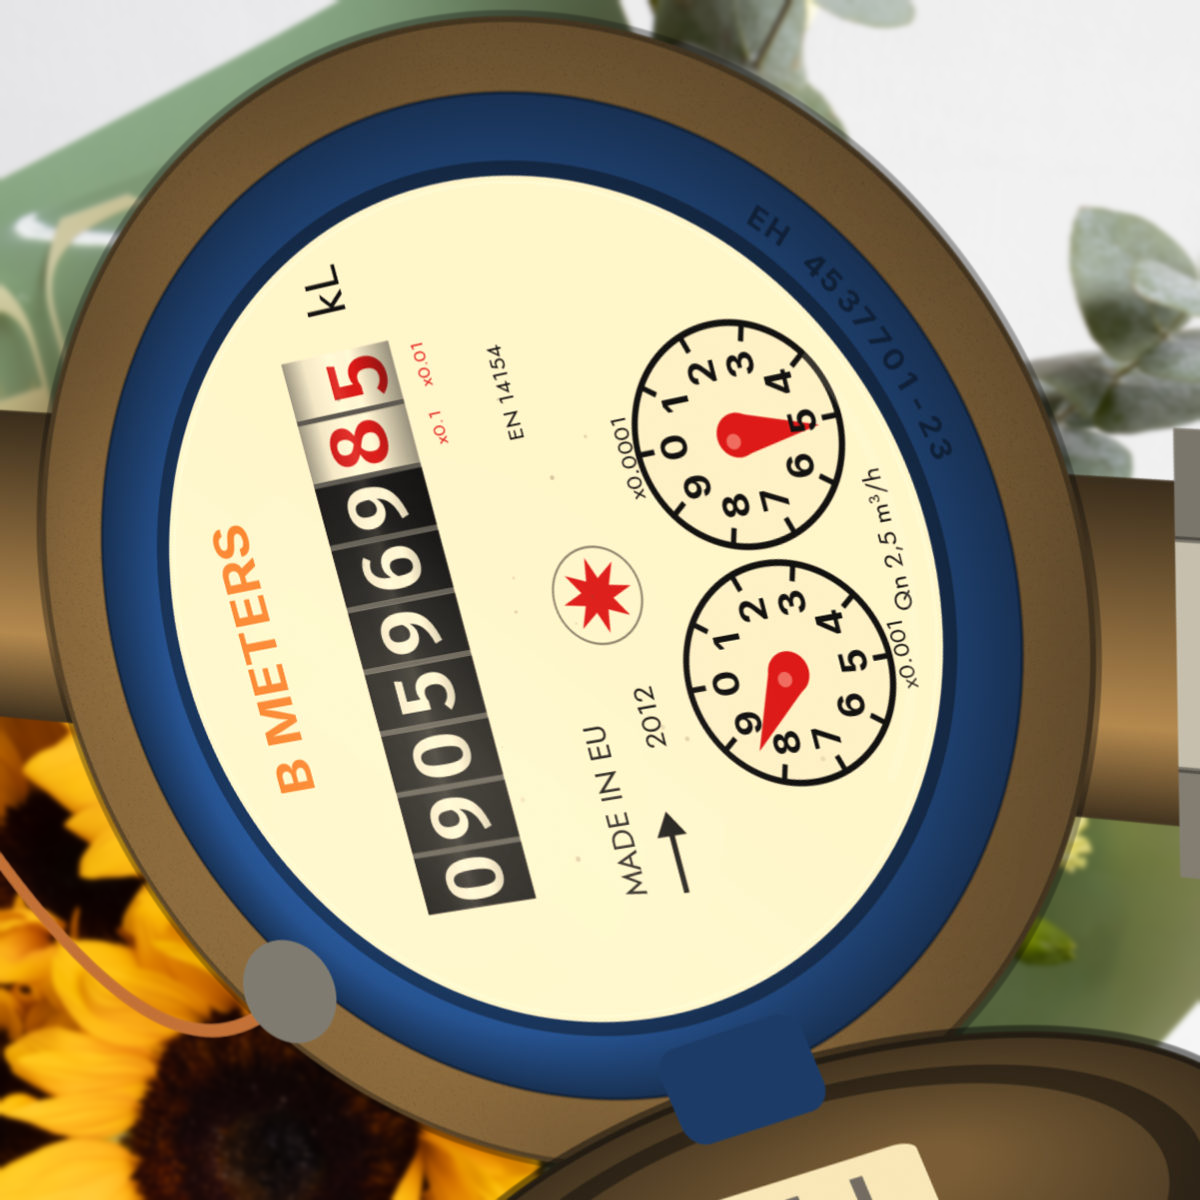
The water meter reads 905969.8485kL
